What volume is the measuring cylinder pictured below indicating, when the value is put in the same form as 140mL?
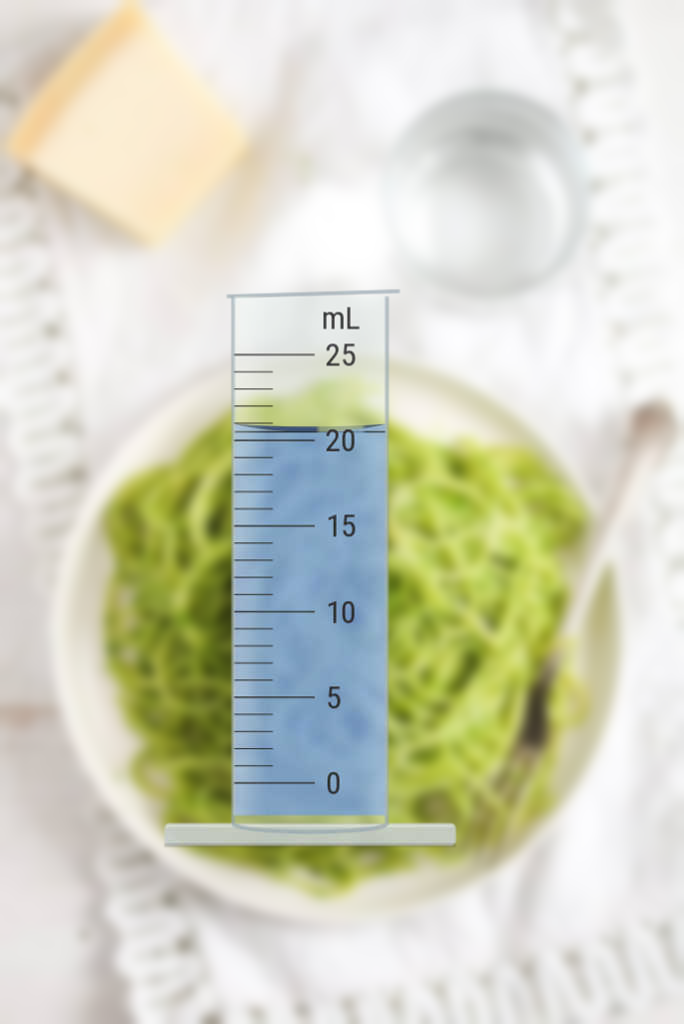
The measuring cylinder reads 20.5mL
